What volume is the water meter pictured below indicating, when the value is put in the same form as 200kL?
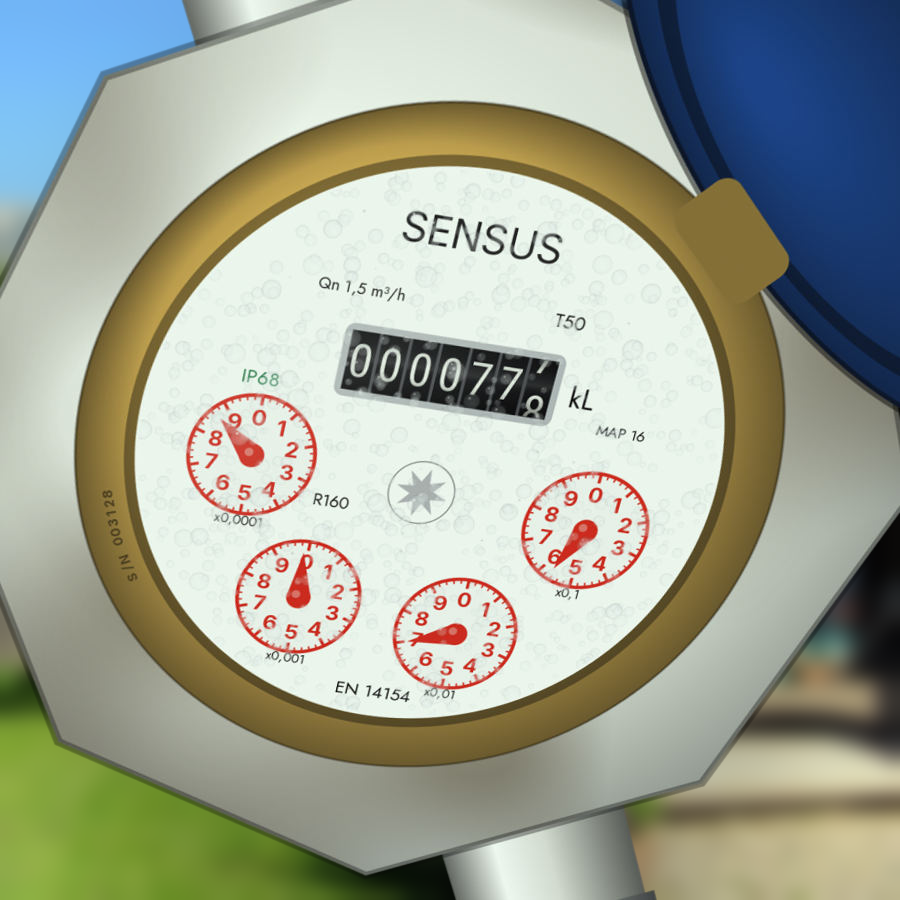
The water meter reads 777.5698kL
